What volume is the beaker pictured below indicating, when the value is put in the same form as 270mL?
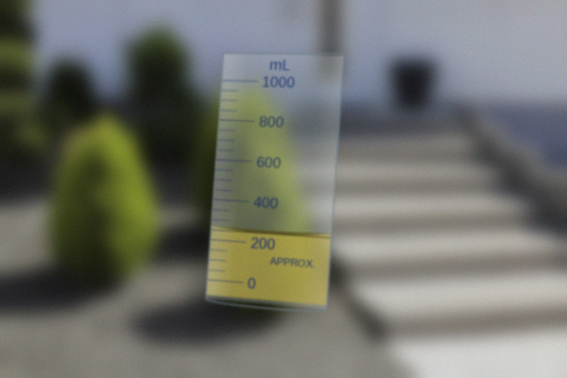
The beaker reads 250mL
